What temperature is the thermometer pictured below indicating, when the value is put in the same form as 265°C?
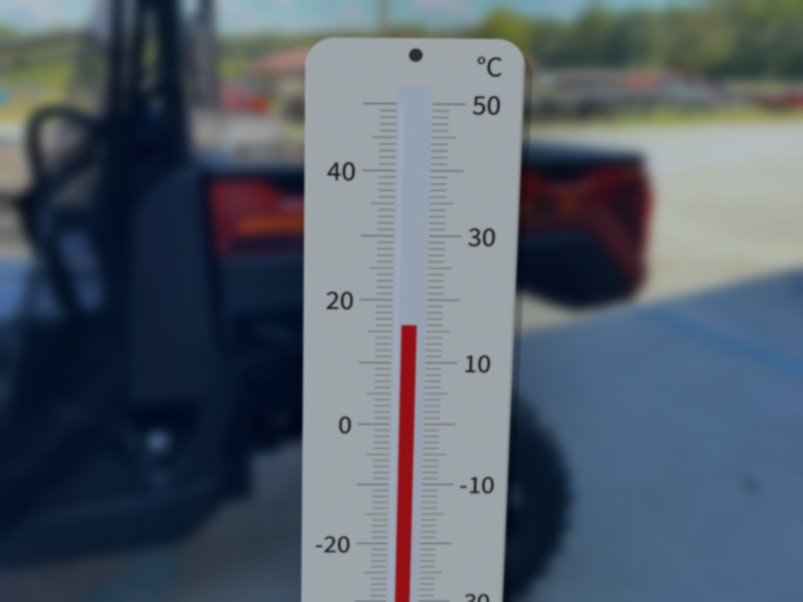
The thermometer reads 16°C
